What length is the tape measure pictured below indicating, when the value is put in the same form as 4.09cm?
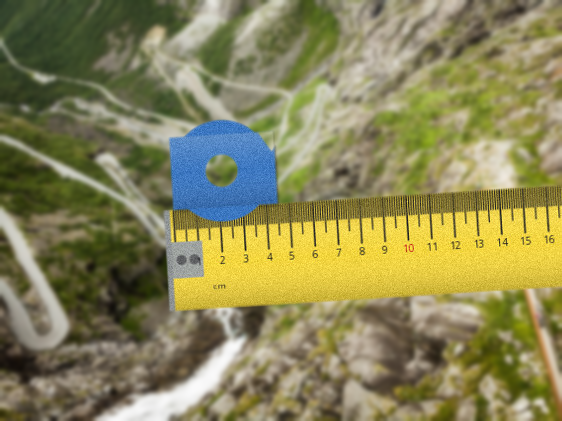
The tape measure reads 4.5cm
